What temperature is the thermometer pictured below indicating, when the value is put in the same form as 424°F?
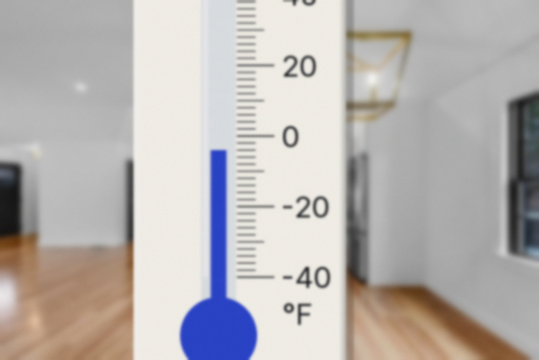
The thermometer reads -4°F
